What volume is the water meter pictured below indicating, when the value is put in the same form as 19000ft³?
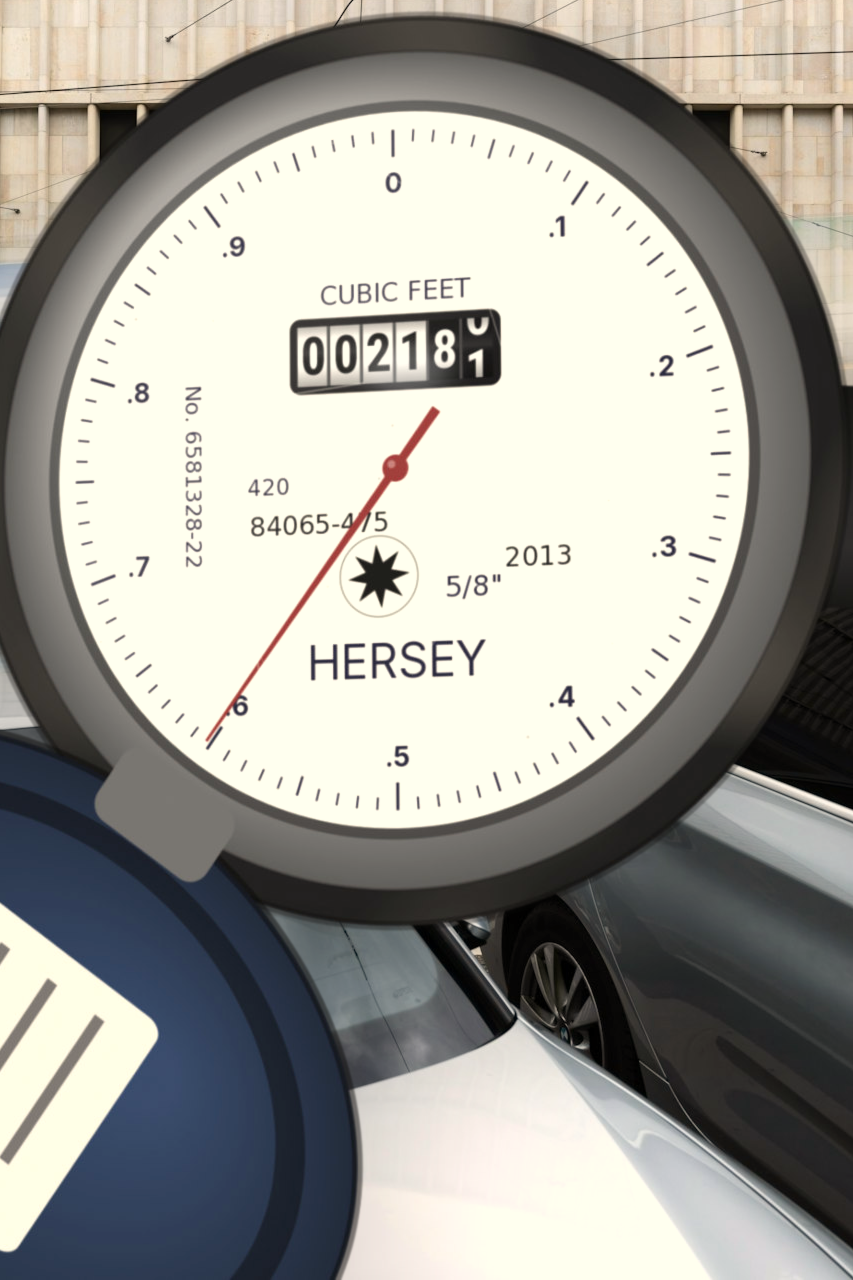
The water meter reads 2180.60ft³
